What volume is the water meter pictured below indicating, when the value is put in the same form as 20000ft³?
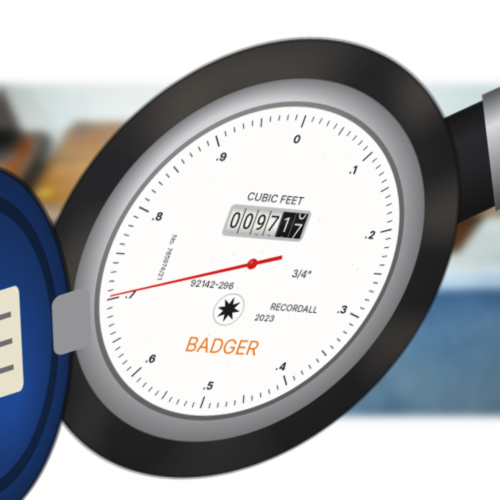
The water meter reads 9716.70ft³
